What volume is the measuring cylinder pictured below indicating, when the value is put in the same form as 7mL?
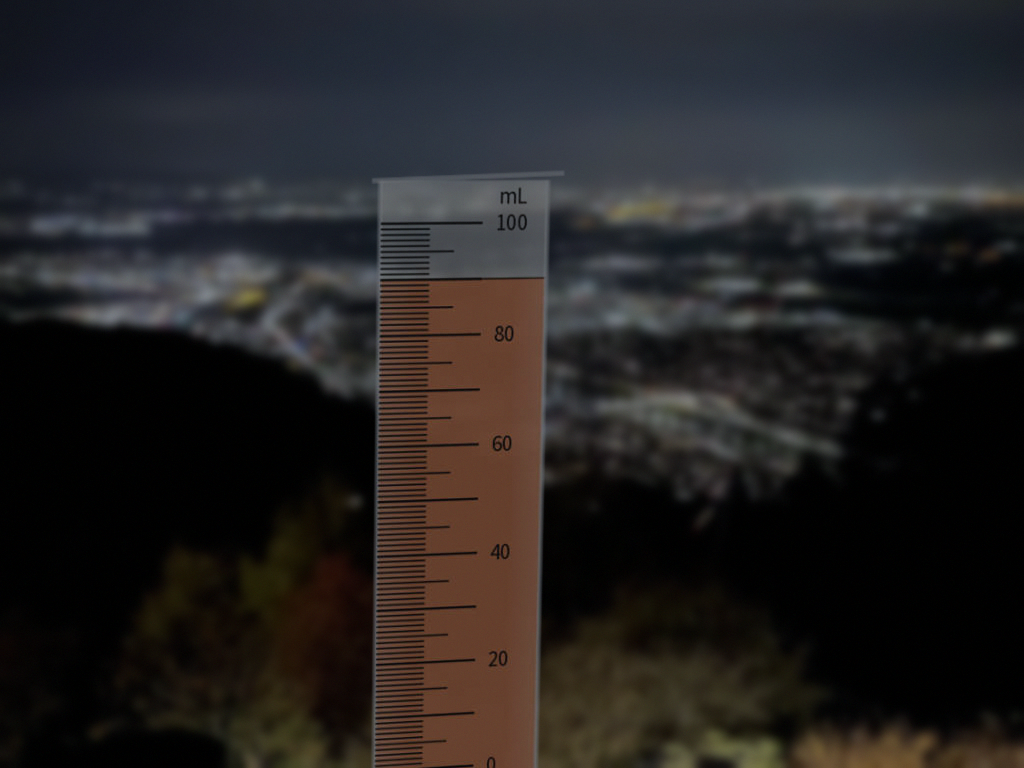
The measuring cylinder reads 90mL
